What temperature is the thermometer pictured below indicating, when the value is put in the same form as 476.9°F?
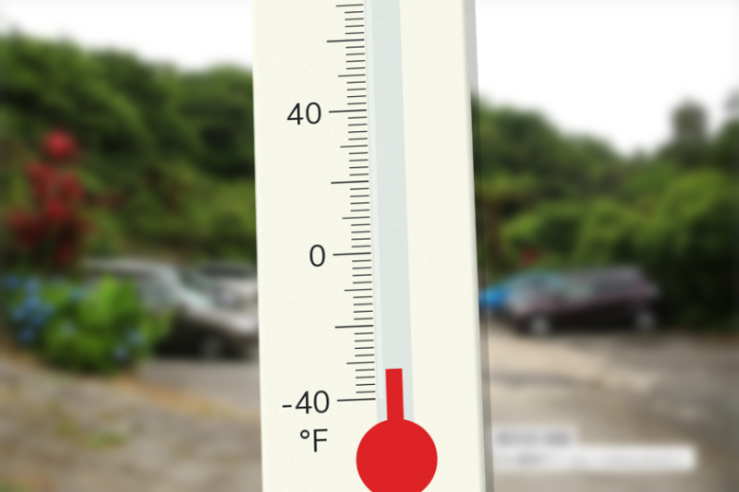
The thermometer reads -32°F
